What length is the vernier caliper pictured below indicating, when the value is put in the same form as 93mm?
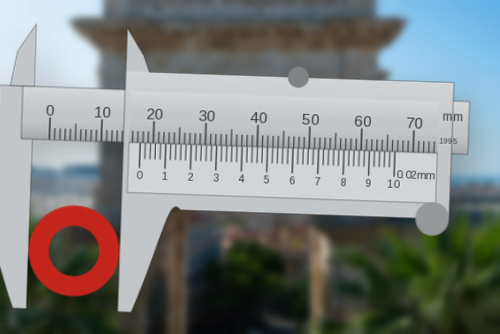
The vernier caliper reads 17.5mm
